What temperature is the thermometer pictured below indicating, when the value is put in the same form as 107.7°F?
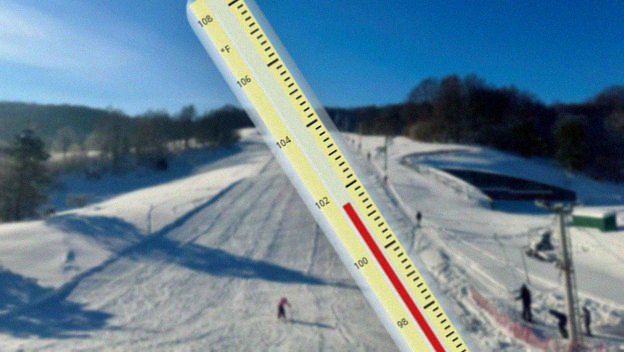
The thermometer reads 101.6°F
